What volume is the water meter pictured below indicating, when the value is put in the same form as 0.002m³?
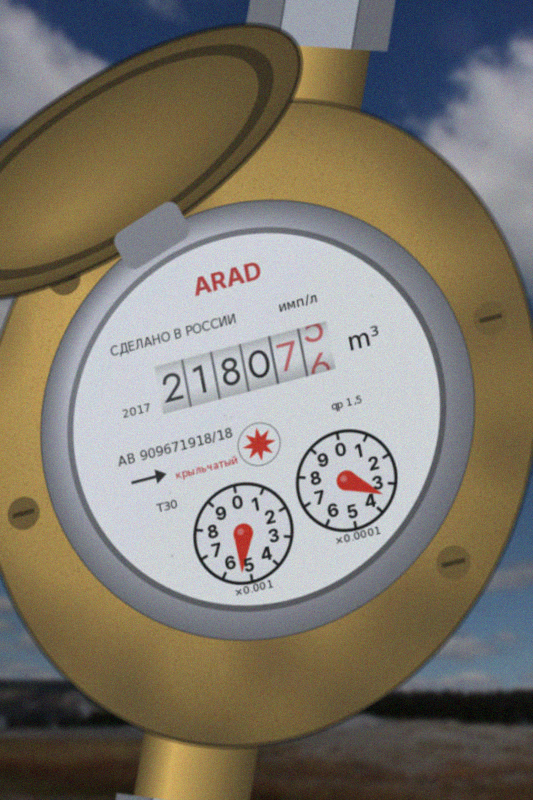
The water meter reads 2180.7553m³
